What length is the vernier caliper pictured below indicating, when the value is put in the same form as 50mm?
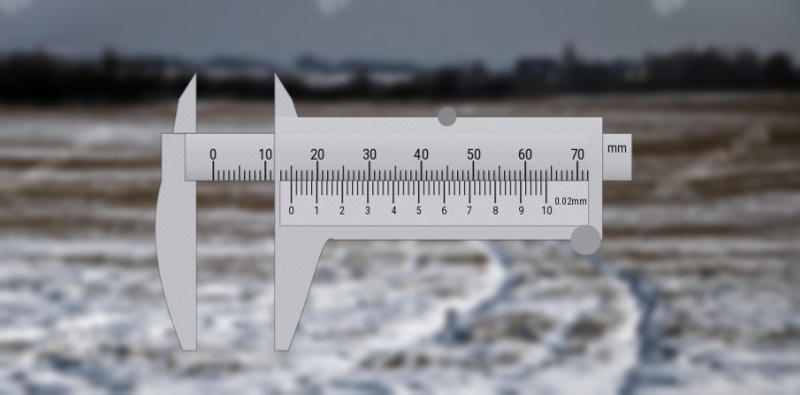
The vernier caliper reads 15.0mm
